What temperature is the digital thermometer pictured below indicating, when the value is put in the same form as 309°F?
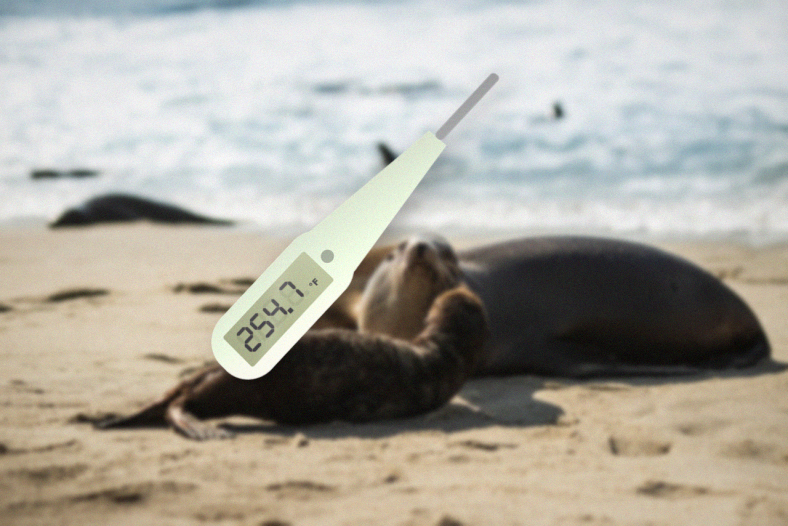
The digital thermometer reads 254.7°F
